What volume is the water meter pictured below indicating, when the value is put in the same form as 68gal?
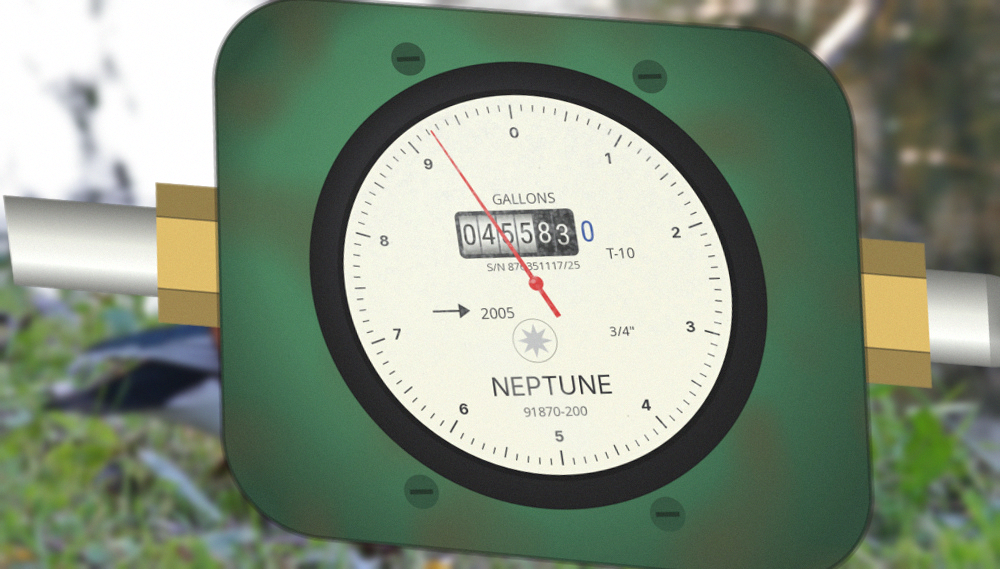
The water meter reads 455829.2gal
